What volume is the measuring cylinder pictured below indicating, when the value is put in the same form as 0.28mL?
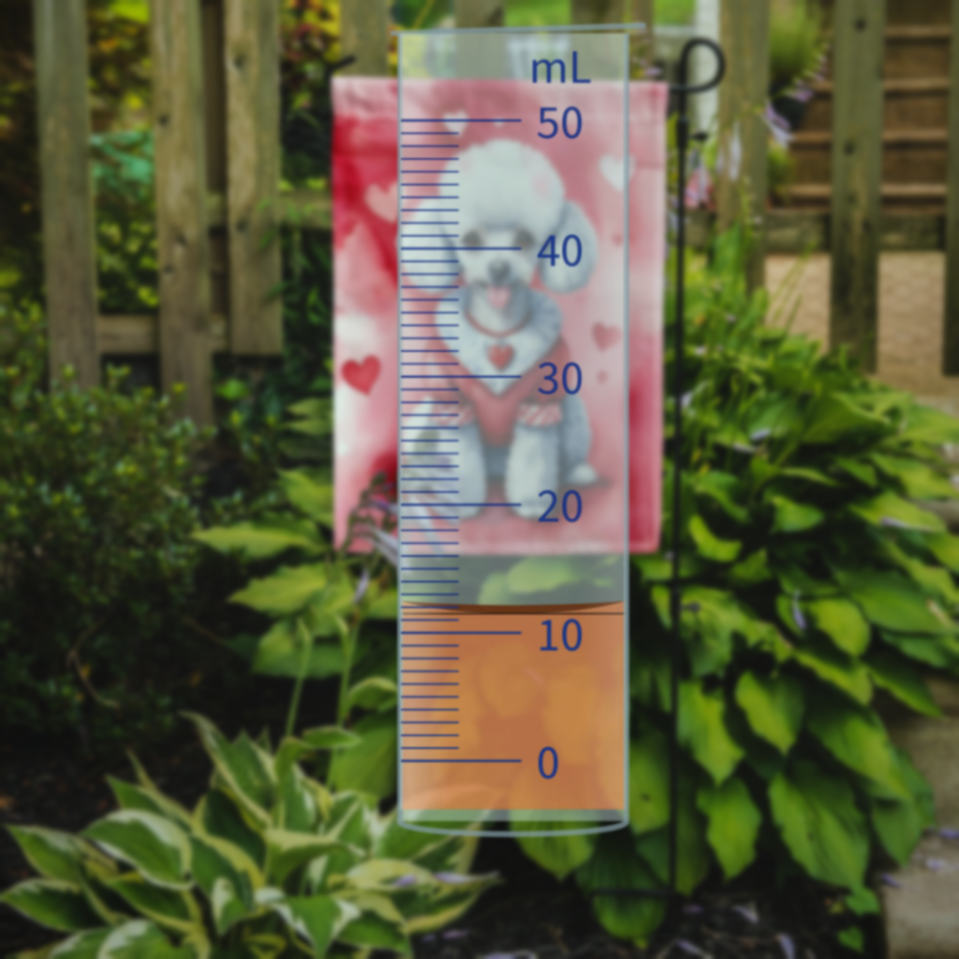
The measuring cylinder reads 11.5mL
